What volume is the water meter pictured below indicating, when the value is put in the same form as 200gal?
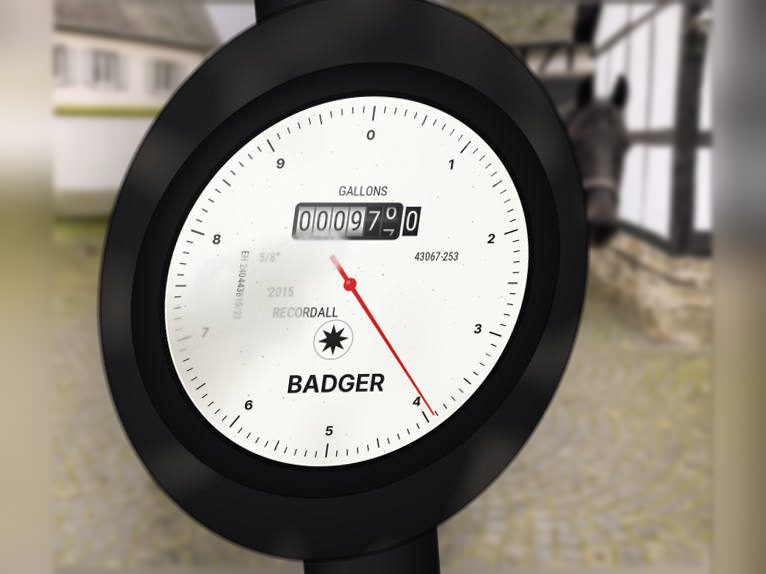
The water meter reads 9763.9gal
